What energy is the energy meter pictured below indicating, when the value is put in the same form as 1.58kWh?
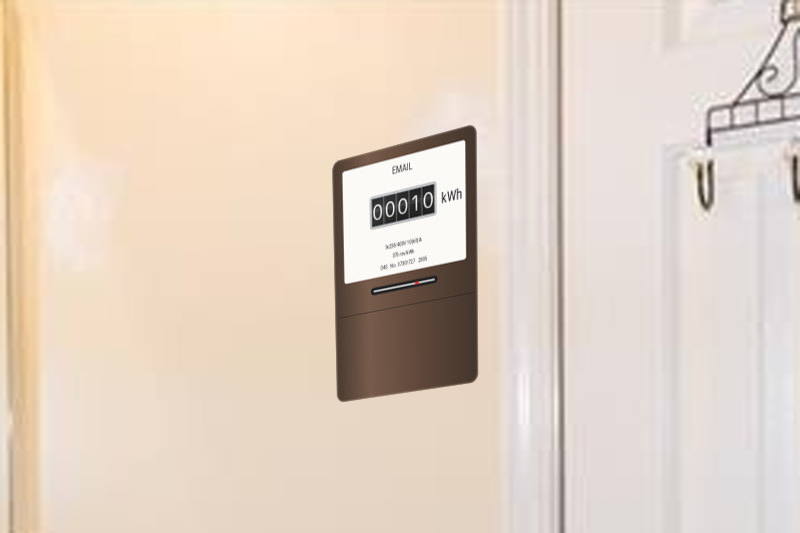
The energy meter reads 10kWh
